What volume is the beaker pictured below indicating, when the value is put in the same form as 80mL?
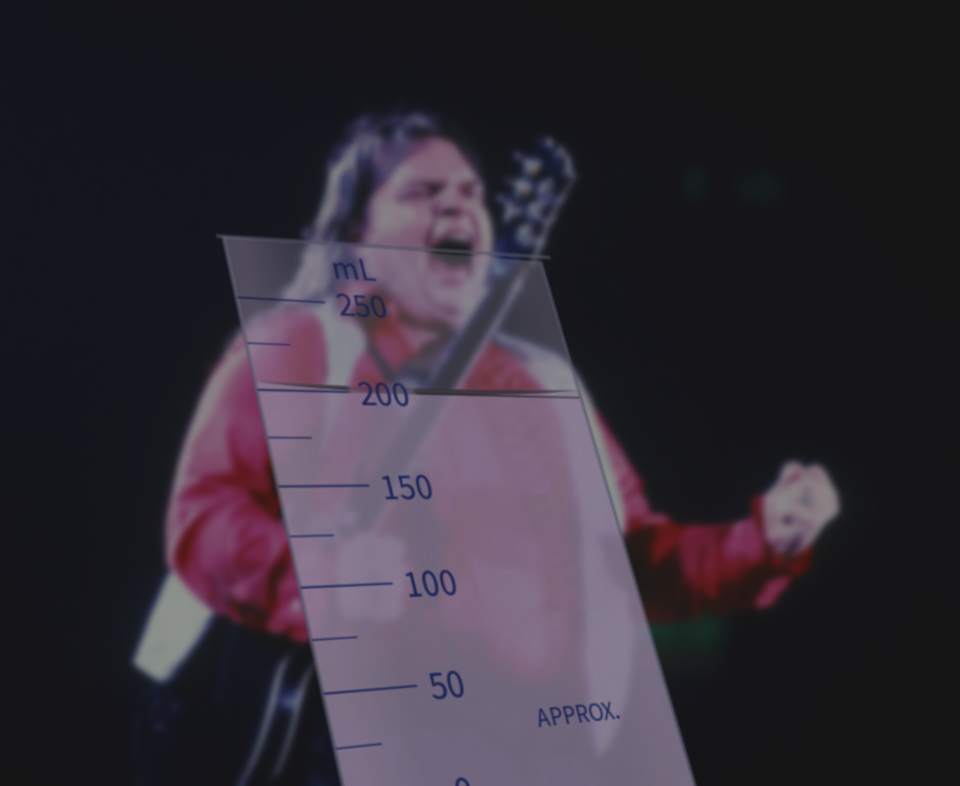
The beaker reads 200mL
